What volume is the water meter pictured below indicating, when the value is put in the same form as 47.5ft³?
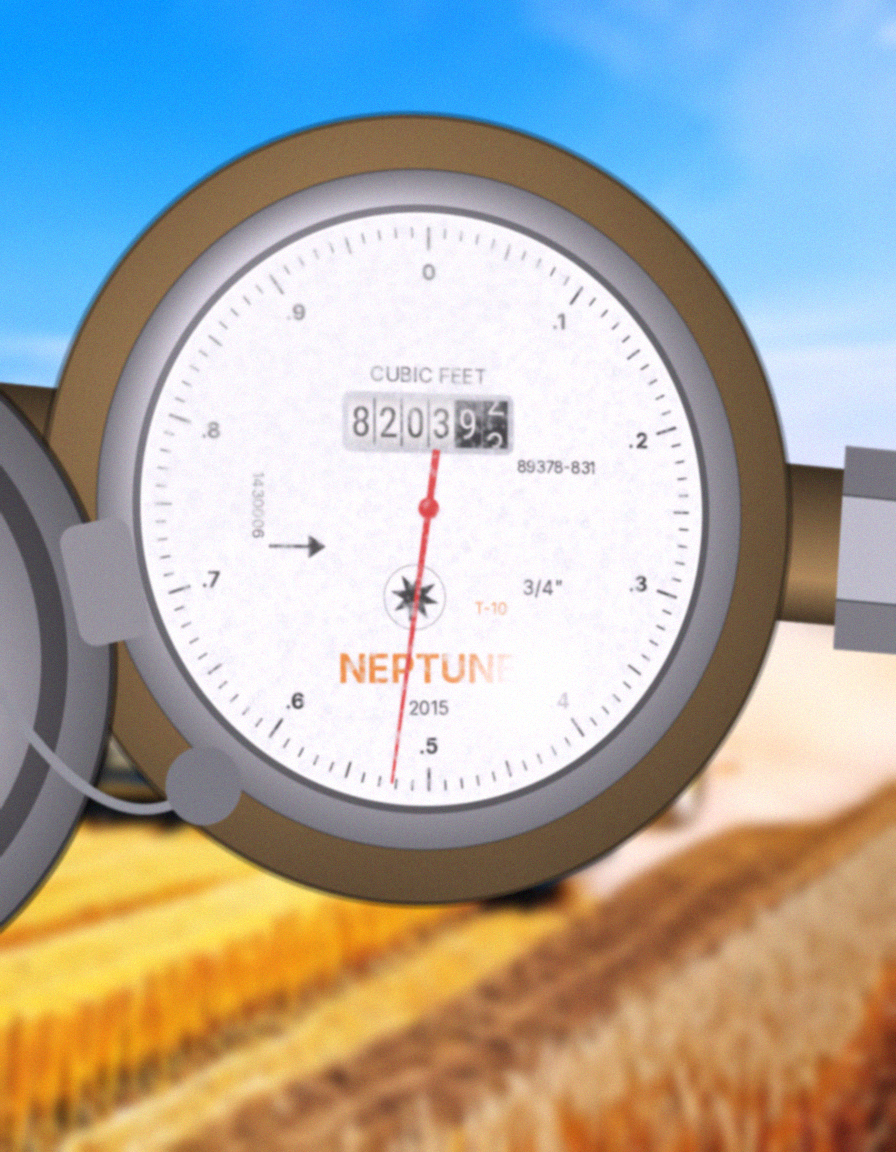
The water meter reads 820392.52ft³
